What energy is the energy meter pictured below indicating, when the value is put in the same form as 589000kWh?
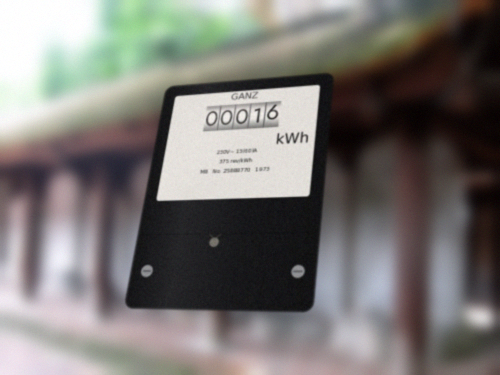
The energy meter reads 16kWh
